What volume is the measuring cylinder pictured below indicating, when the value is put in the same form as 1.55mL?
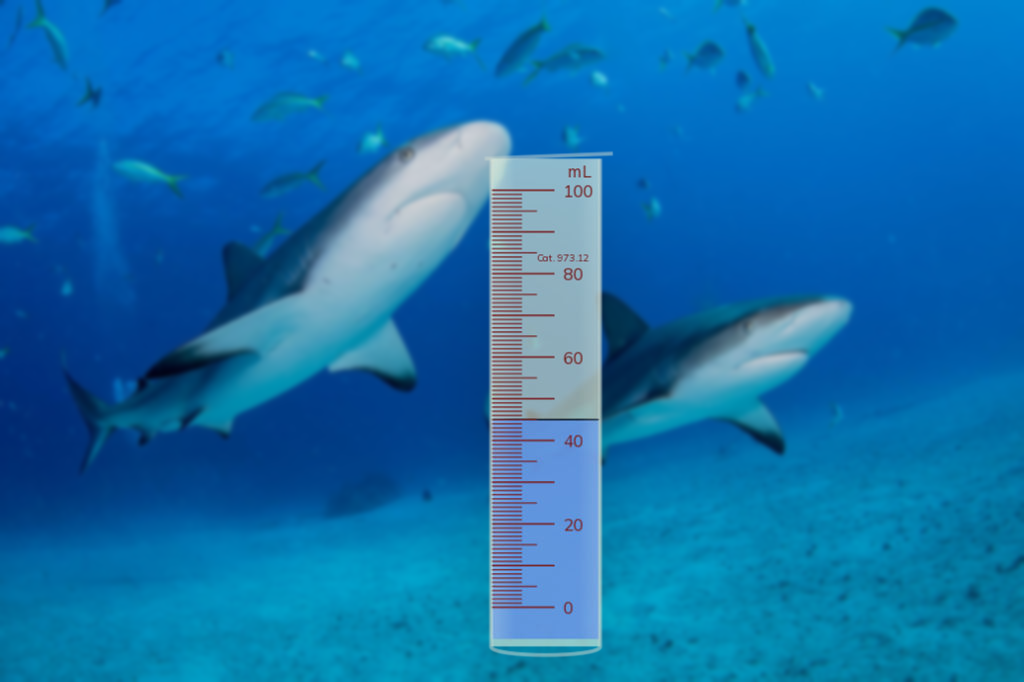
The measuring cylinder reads 45mL
